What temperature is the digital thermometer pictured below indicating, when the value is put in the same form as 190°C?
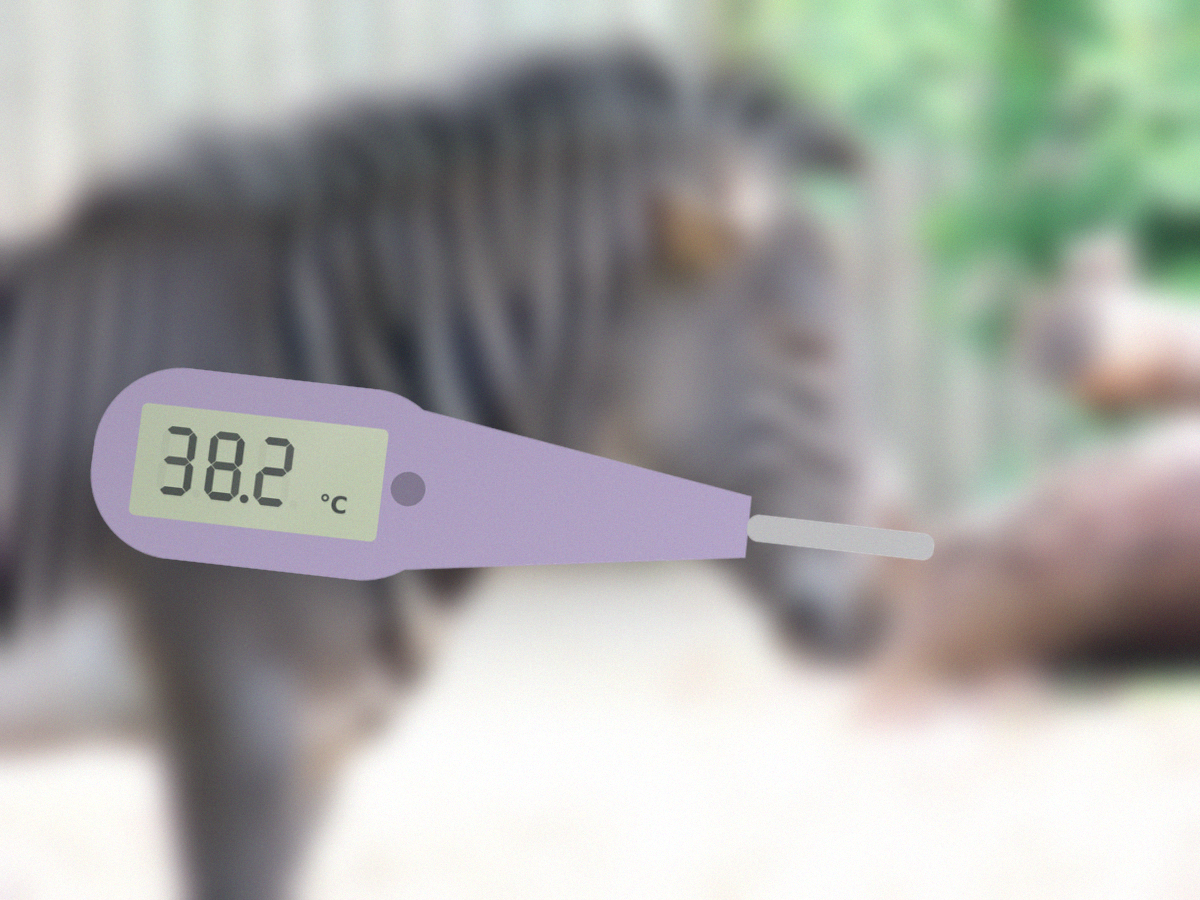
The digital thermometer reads 38.2°C
